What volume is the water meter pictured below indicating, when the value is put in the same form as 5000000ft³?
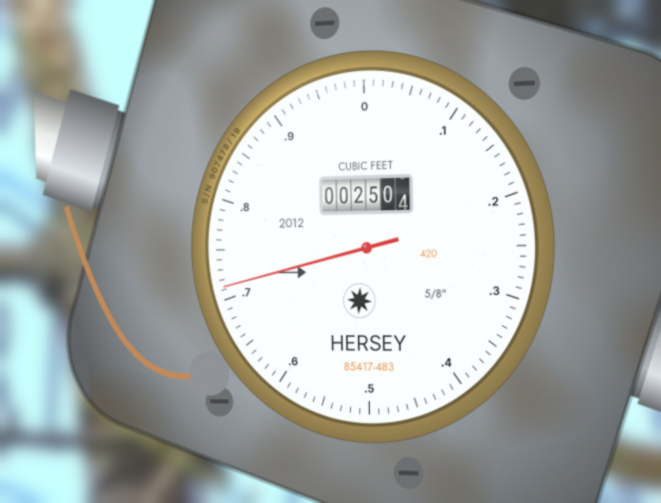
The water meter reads 2503.71ft³
